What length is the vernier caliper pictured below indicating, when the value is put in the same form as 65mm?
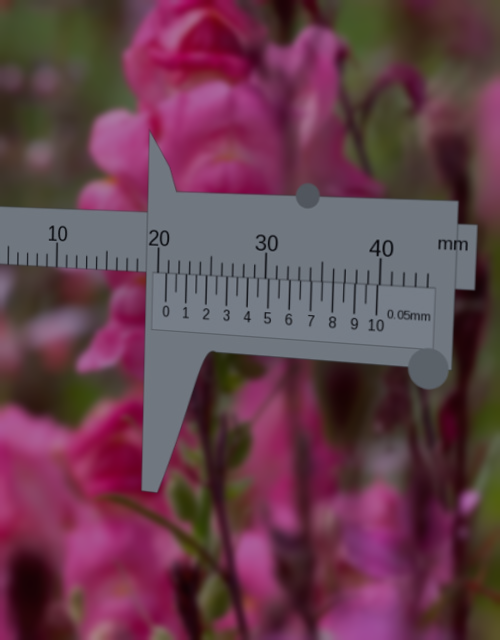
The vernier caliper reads 20.8mm
